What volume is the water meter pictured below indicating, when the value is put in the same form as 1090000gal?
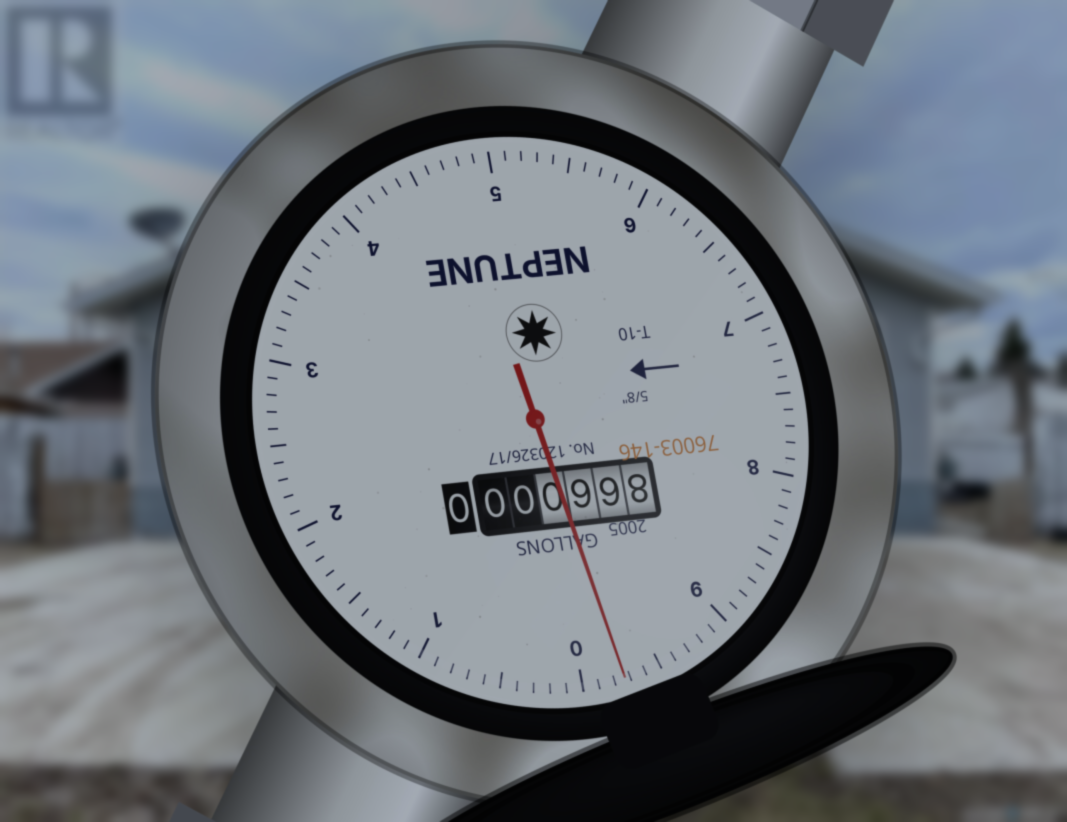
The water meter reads 8659999.7gal
